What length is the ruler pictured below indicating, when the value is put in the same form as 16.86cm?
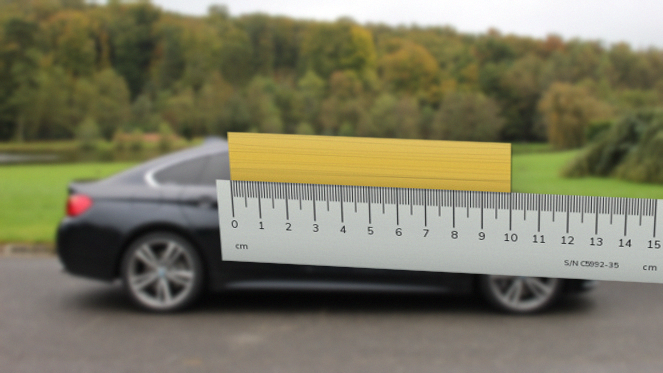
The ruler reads 10cm
